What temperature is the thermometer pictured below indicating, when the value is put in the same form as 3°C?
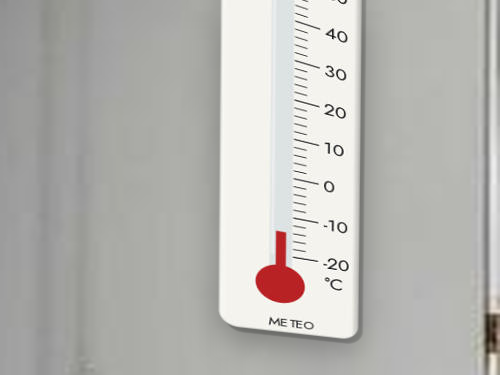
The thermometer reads -14°C
